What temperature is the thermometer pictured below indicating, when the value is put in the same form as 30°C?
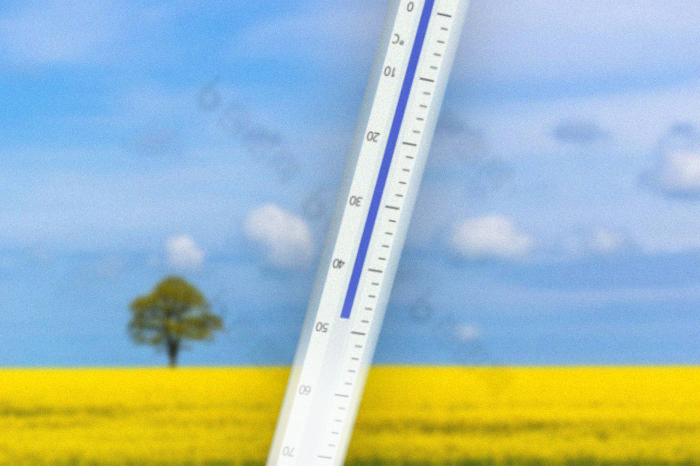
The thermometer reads 48°C
